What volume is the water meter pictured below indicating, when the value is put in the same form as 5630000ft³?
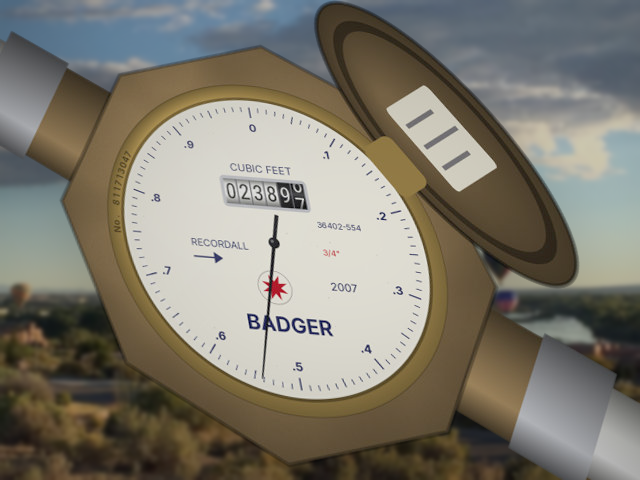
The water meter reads 23896.54ft³
